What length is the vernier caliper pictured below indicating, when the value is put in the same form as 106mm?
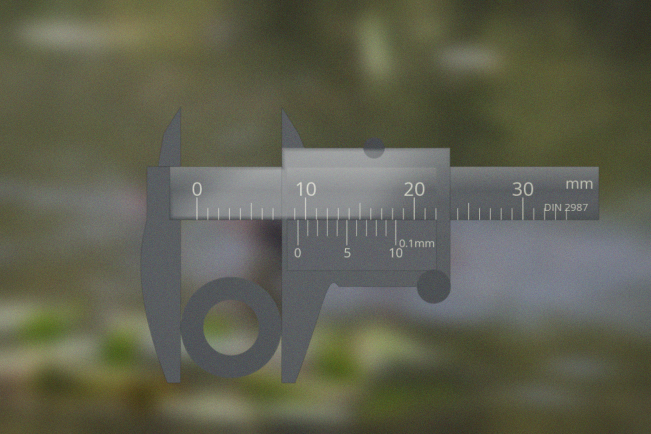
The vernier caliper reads 9.3mm
